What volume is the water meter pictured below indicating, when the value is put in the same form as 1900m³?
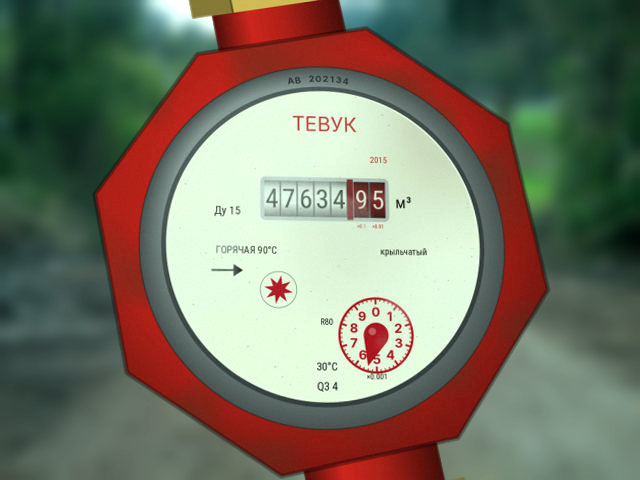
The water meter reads 47634.955m³
